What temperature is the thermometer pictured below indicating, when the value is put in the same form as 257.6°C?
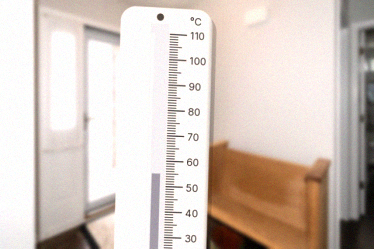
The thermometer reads 55°C
